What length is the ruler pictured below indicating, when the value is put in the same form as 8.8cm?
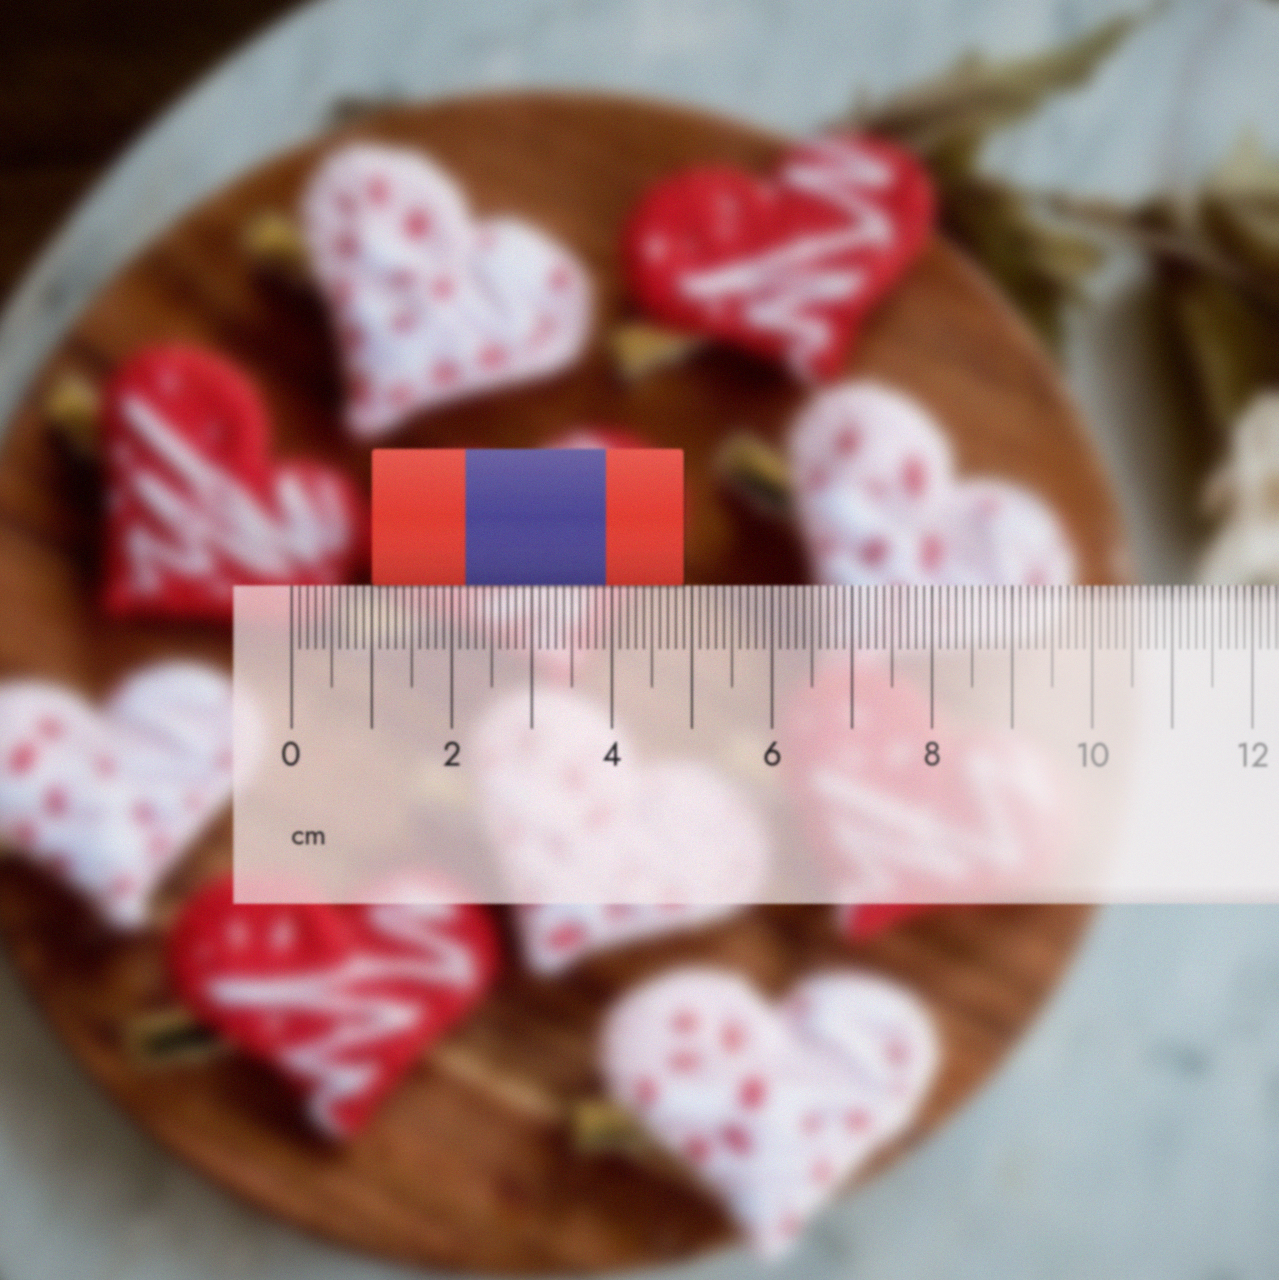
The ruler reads 3.9cm
